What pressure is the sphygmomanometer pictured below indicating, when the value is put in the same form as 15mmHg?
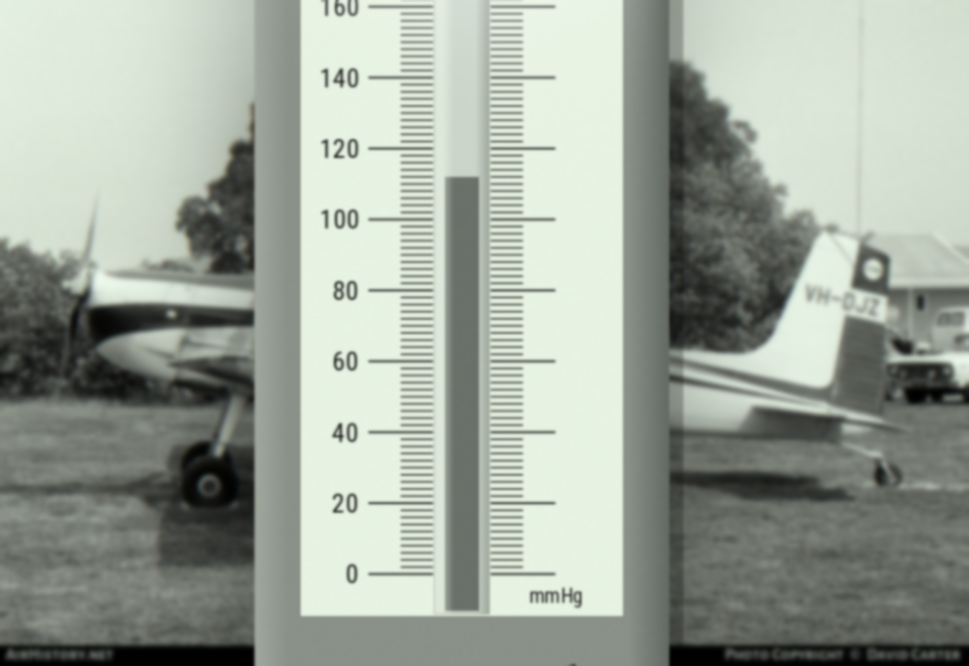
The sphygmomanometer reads 112mmHg
